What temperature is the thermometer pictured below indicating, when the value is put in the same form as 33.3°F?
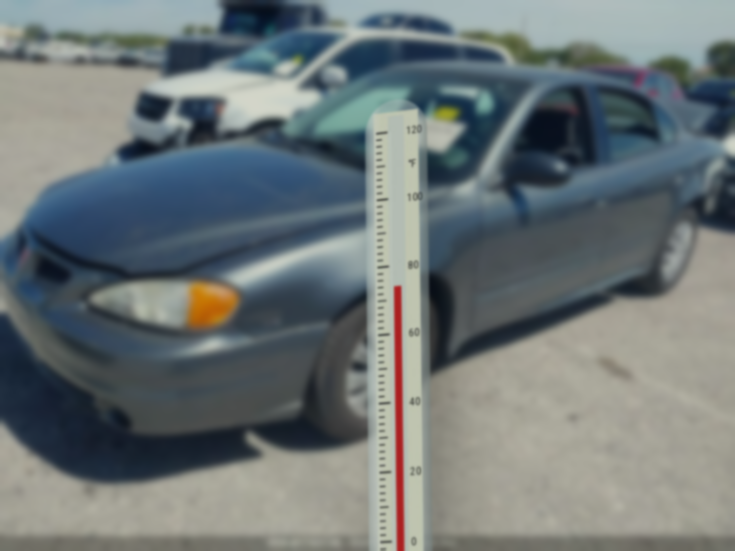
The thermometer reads 74°F
